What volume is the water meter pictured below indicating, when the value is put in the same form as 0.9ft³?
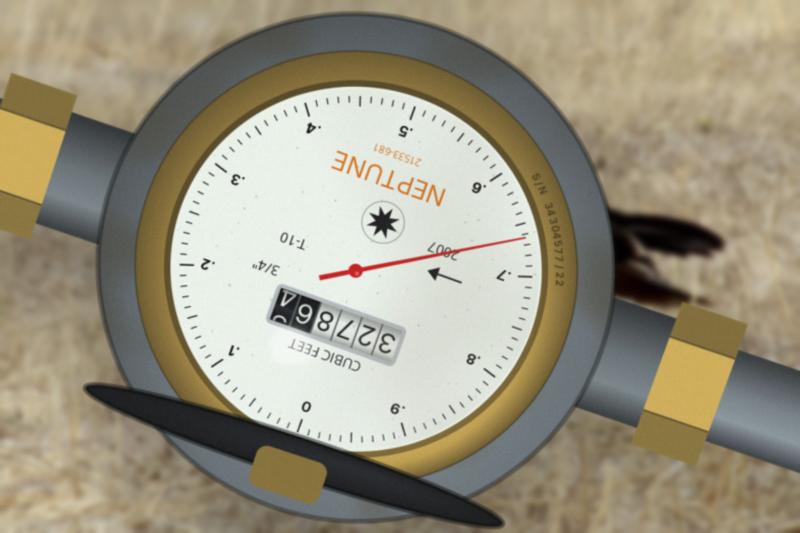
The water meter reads 327863.66ft³
